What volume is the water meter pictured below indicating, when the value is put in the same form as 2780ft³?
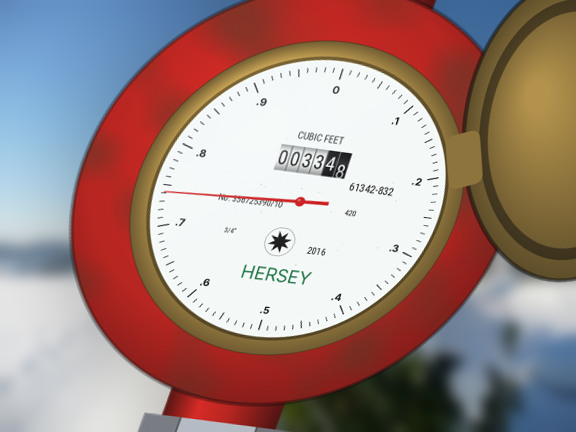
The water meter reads 3347.74ft³
